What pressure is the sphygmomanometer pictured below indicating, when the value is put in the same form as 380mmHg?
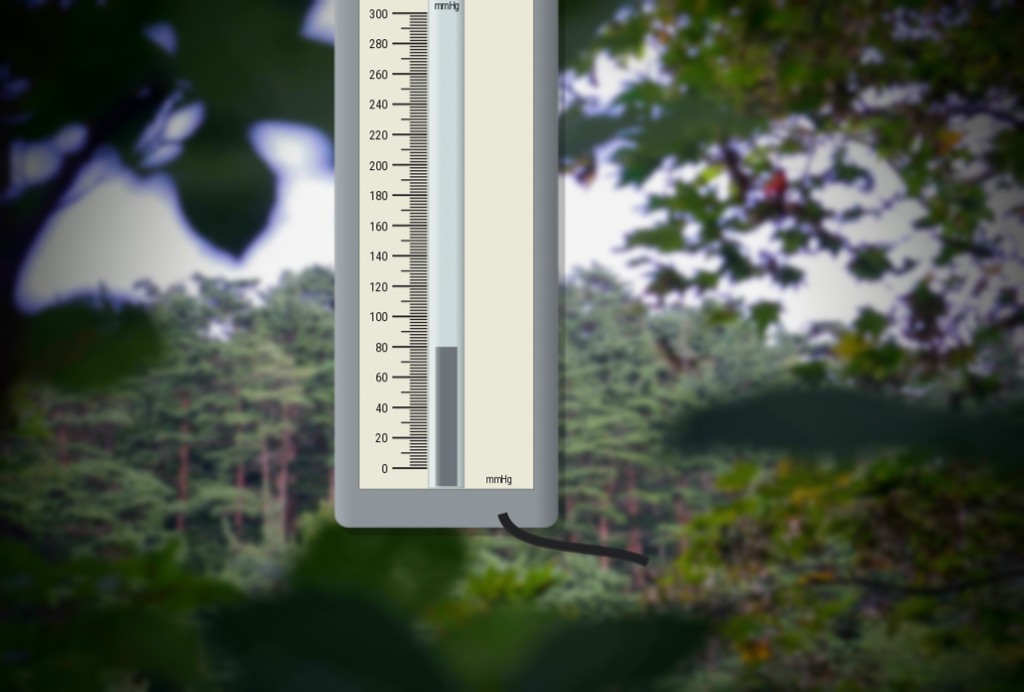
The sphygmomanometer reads 80mmHg
